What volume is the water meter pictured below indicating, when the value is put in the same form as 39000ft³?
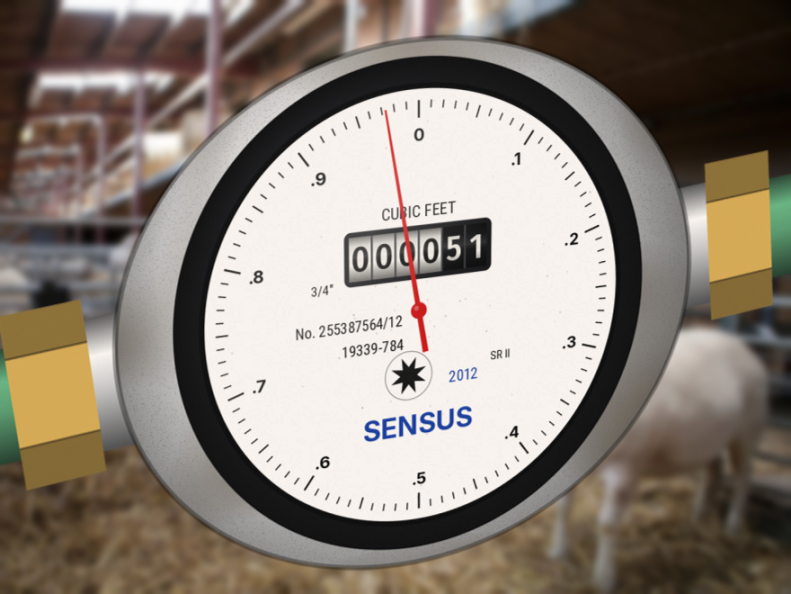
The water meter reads 50.97ft³
